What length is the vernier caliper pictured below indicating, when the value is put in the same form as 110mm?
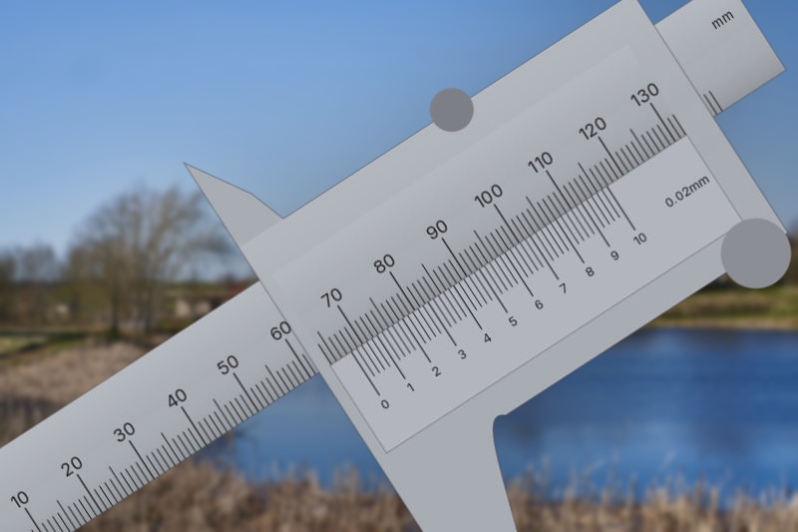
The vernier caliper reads 67.8mm
